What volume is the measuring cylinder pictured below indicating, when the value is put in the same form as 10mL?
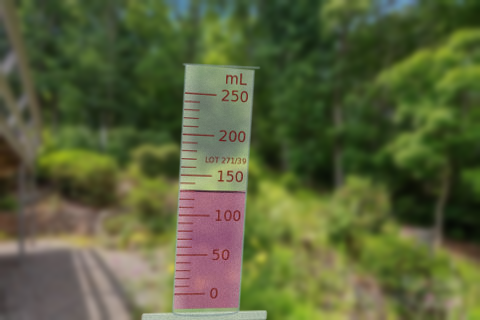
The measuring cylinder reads 130mL
